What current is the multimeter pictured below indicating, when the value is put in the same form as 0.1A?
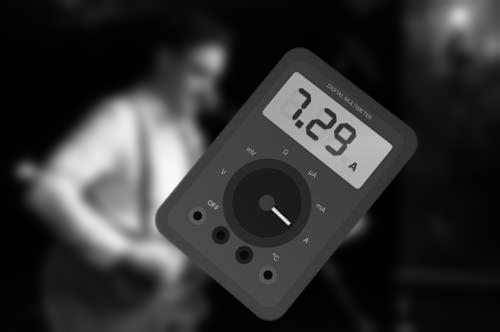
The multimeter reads 7.29A
